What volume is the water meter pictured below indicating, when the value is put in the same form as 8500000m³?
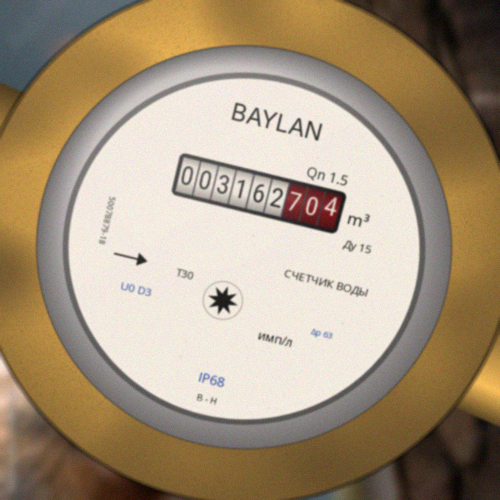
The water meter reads 3162.704m³
